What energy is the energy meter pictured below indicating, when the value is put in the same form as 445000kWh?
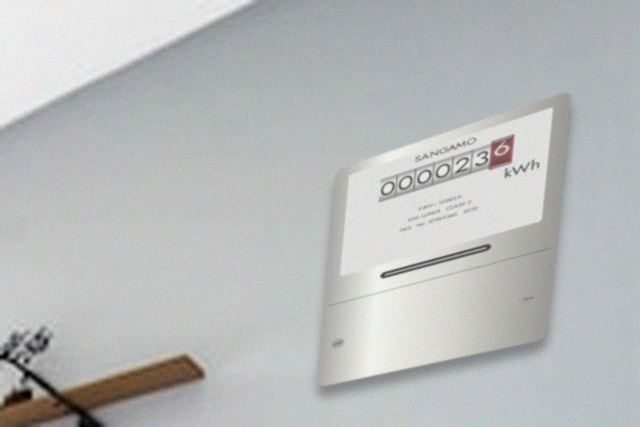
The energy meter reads 23.6kWh
